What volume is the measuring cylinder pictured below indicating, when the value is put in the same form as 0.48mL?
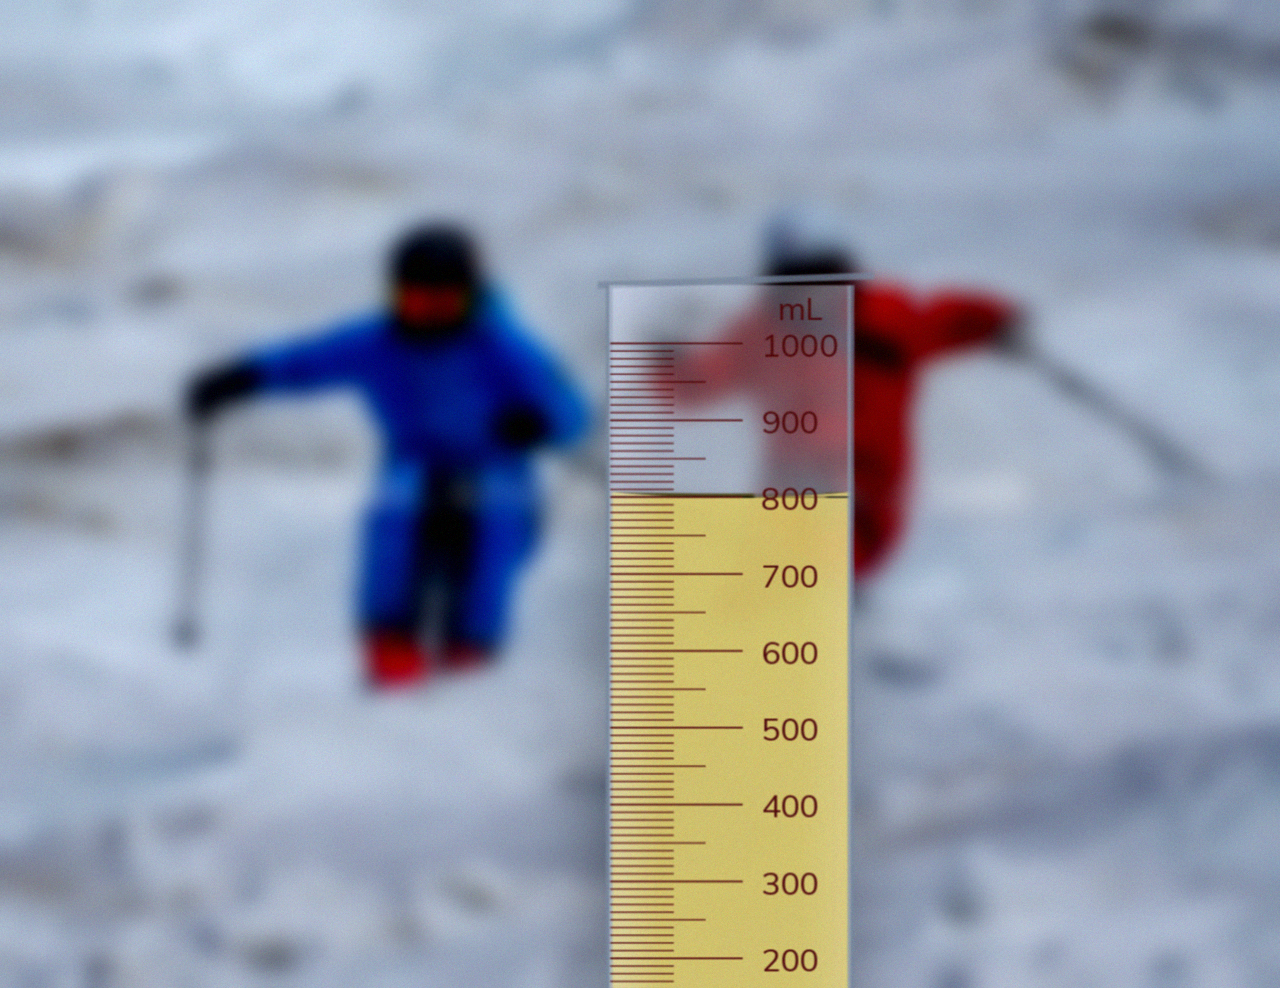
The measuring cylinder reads 800mL
